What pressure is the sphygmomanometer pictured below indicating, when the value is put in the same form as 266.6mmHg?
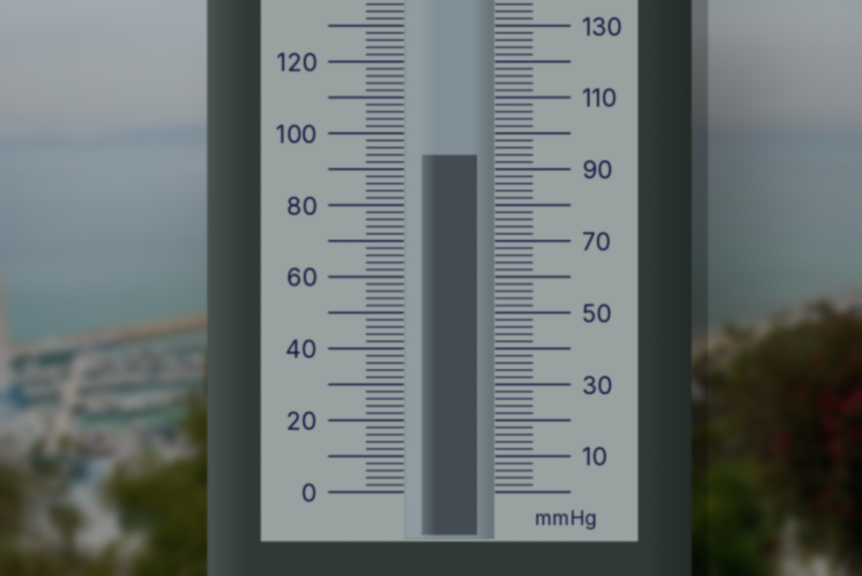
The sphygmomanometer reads 94mmHg
